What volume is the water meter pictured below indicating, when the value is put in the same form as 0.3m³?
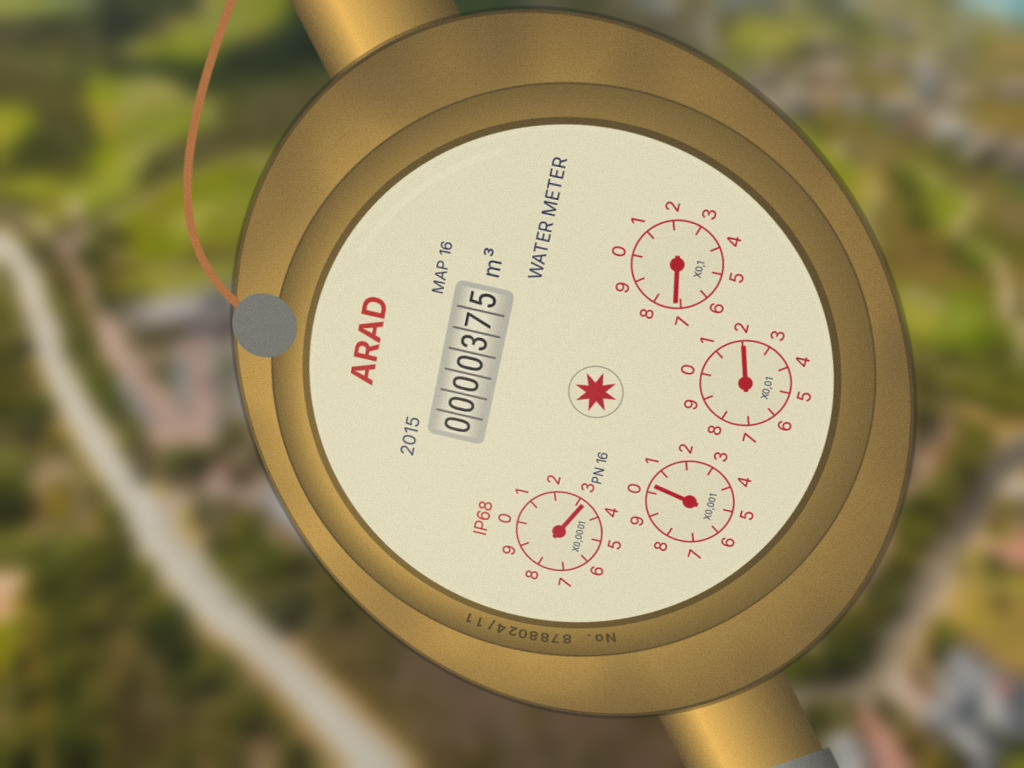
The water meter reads 375.7203m³
